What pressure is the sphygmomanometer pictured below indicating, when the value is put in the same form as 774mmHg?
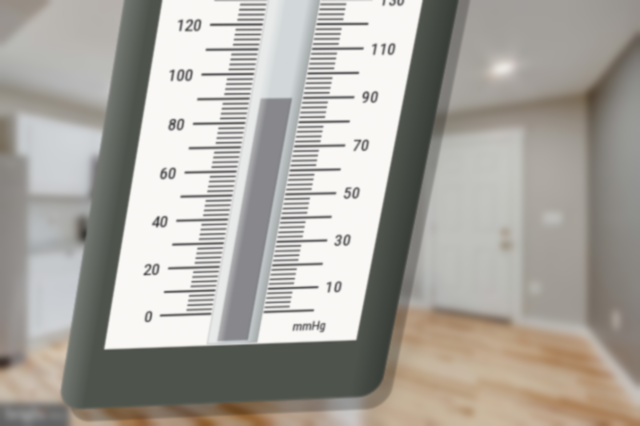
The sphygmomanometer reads 90mmHg
